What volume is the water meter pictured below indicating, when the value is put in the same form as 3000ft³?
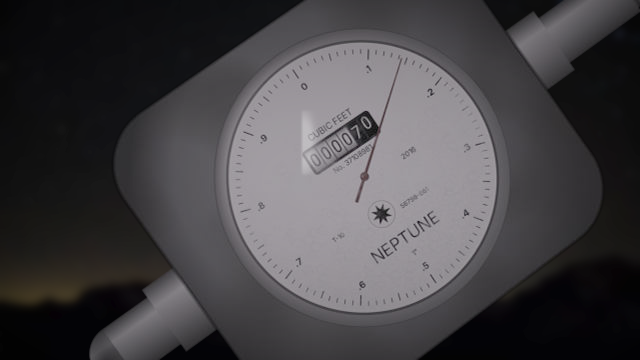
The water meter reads 70.14ft³
